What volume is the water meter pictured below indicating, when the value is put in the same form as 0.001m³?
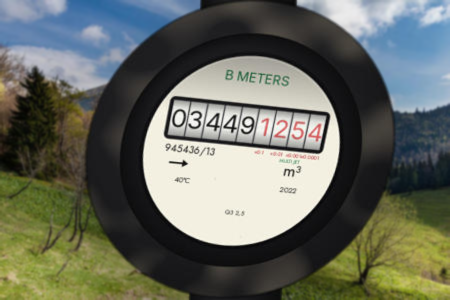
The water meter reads 3449.1254m³
